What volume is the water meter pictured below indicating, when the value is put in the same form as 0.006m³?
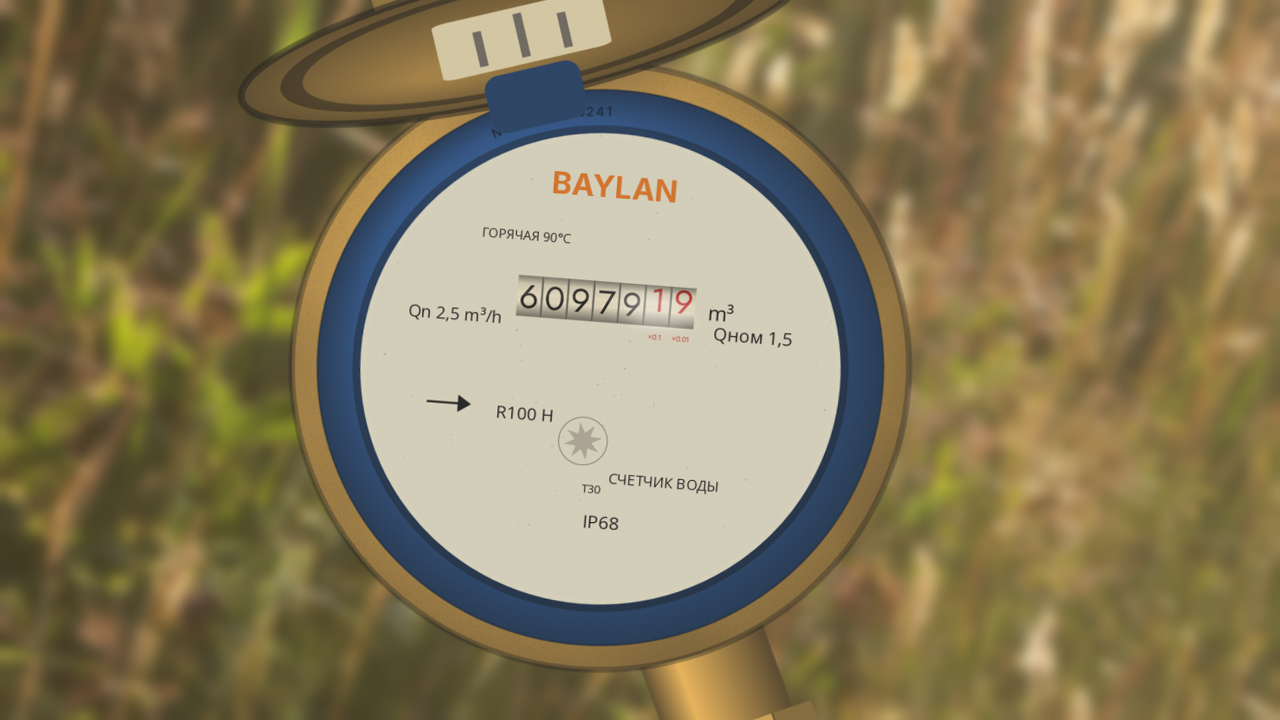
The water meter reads 60979.19m³
